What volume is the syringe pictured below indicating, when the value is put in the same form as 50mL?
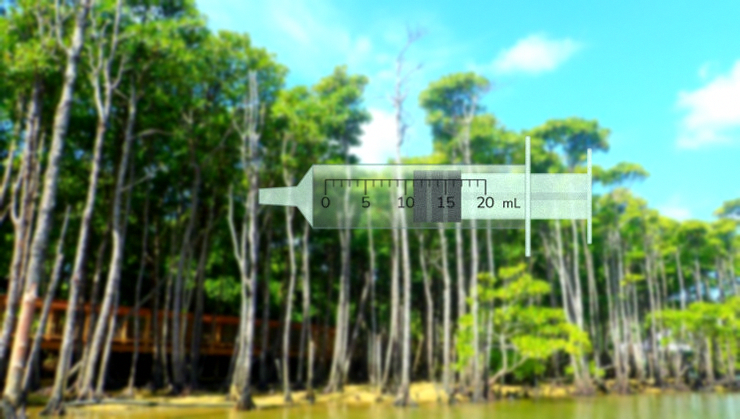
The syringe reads 11mL
